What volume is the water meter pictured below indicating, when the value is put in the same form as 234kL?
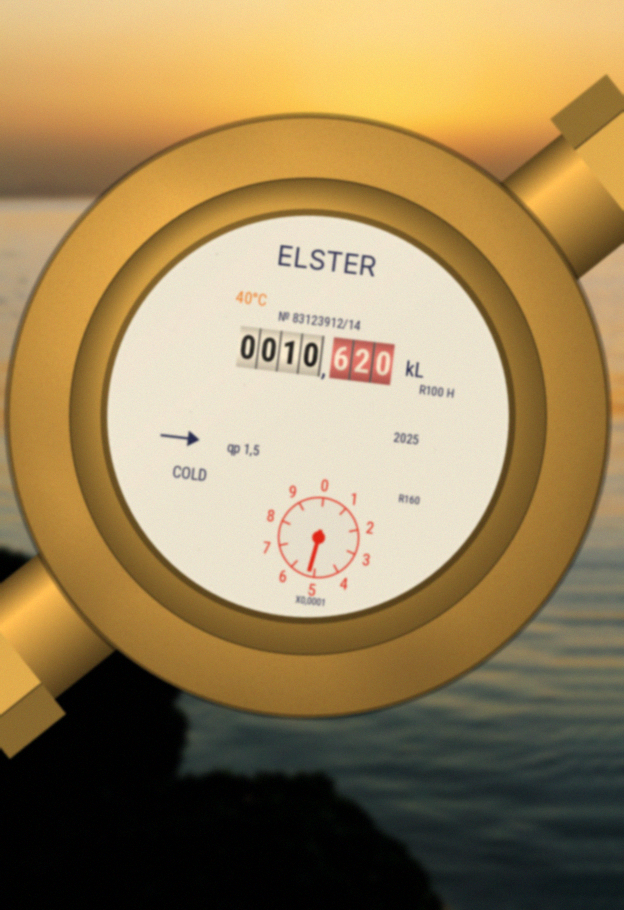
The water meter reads 10.6205kL
